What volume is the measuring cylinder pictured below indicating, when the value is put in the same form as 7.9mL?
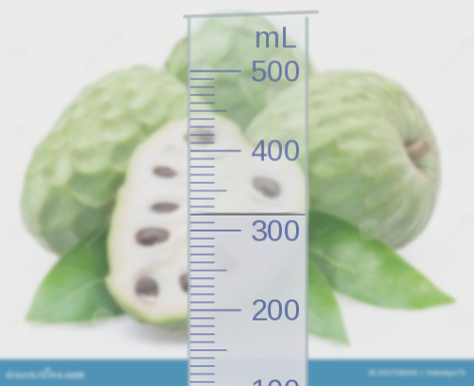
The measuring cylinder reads 320mL
